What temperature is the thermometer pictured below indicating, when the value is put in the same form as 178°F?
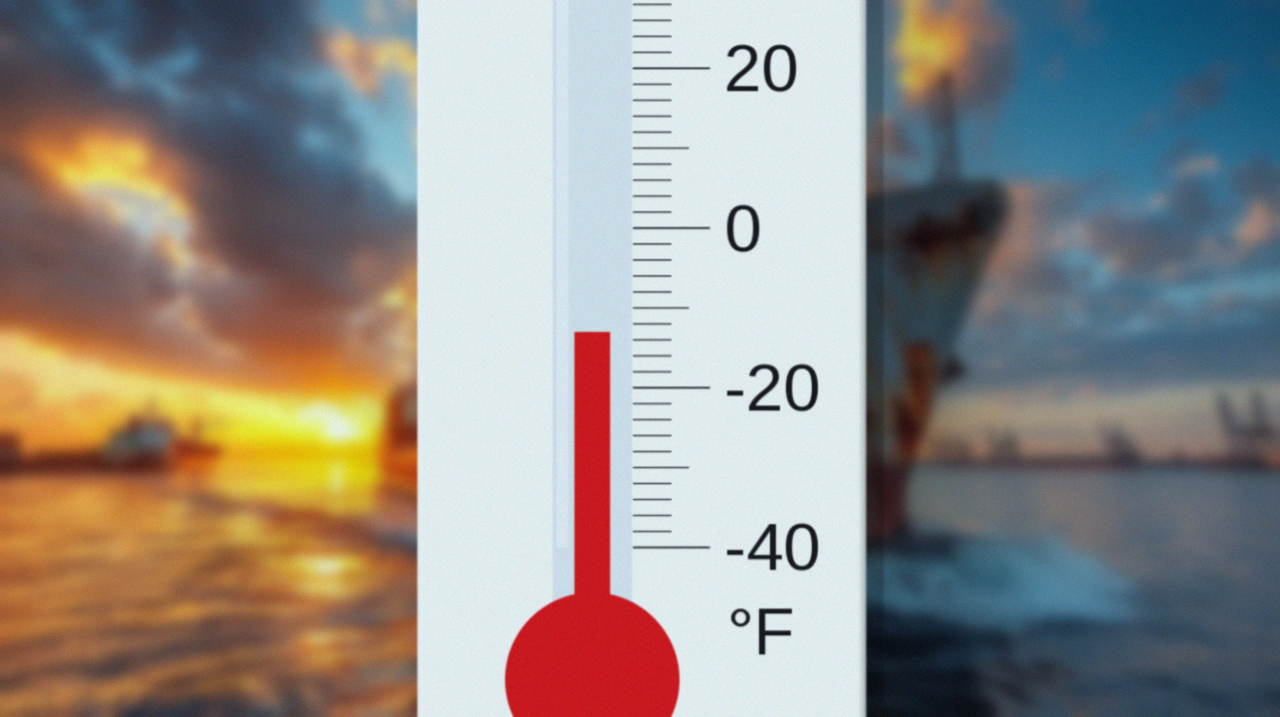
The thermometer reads -13°F
